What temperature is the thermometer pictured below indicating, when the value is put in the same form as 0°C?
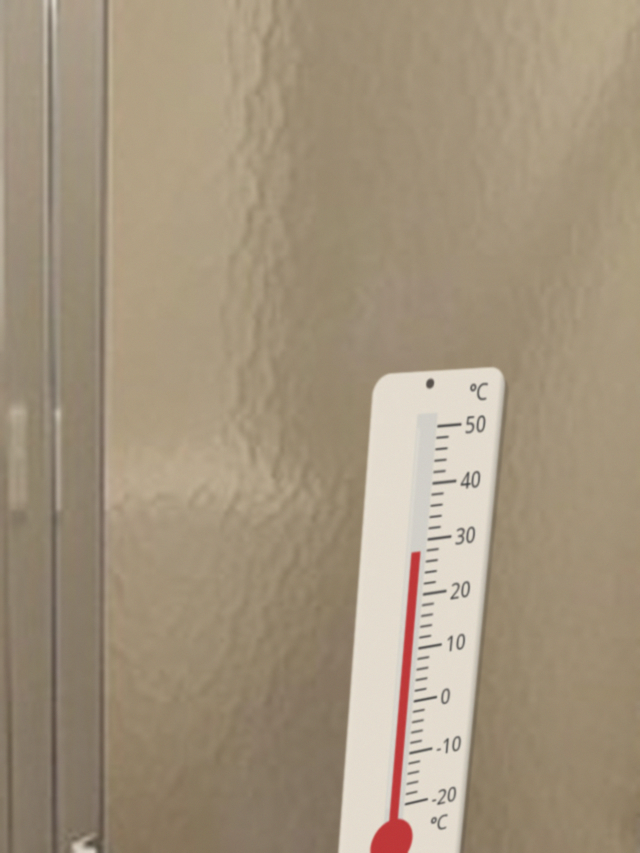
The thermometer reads 28°C
